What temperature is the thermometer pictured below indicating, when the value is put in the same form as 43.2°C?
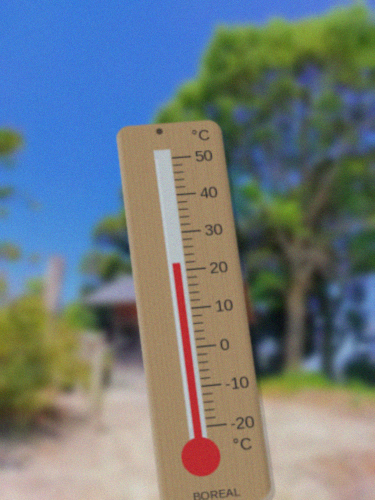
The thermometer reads 22°C
